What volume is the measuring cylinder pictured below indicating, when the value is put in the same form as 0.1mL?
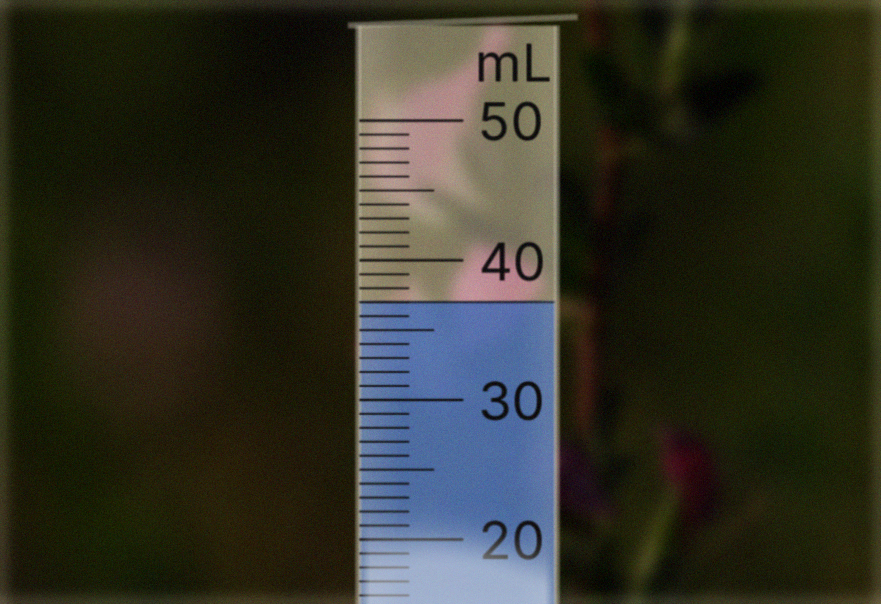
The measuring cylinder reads 37mL
